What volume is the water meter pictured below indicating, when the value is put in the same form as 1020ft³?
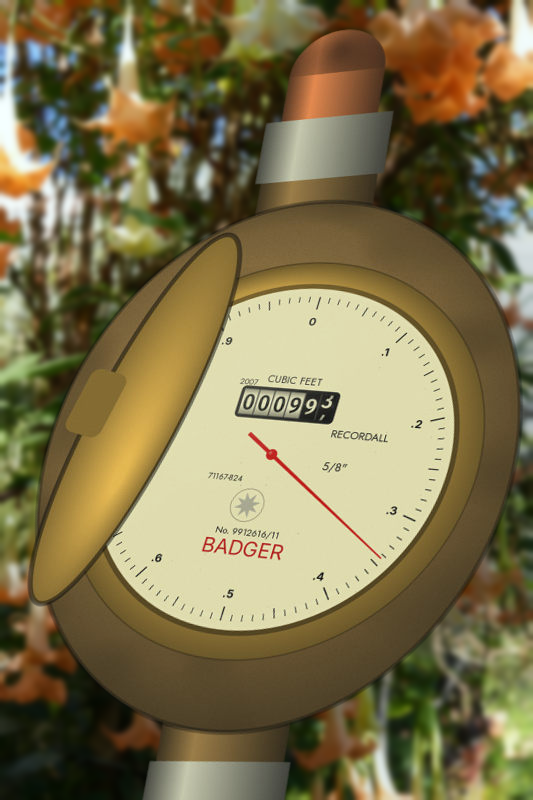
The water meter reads 993.34ft³
